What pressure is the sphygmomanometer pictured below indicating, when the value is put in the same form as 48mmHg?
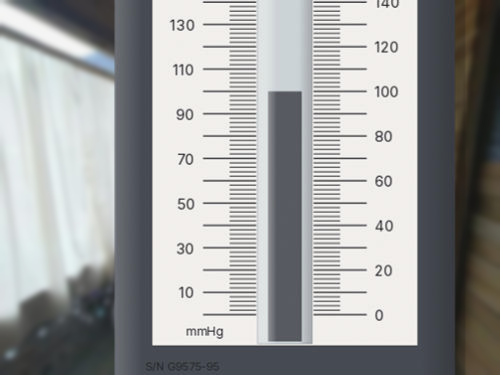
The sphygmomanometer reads 100mmHg
